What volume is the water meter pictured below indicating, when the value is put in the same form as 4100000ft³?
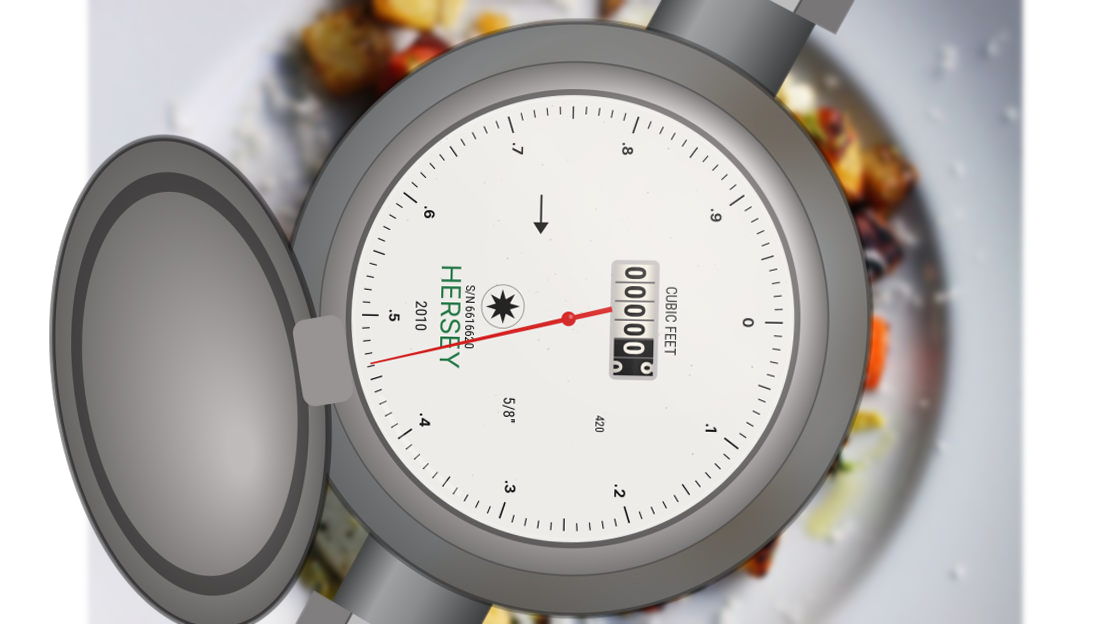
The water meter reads 8.46ft³
